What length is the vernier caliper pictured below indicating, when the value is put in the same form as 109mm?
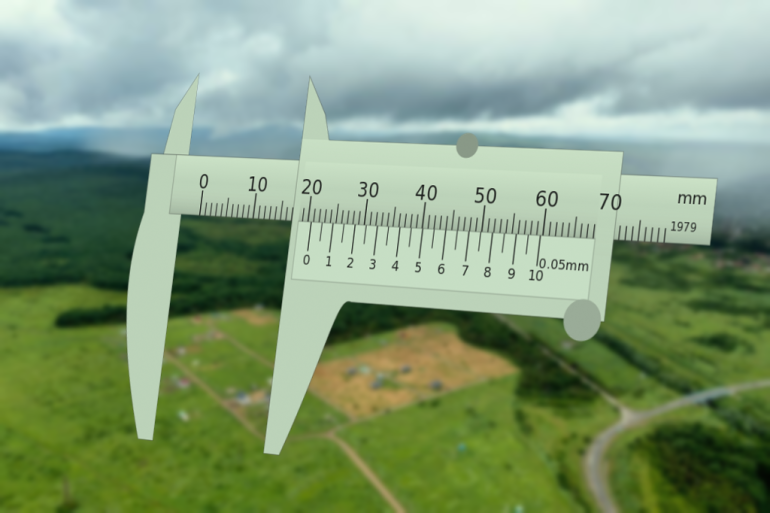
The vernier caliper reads 20.6mm
